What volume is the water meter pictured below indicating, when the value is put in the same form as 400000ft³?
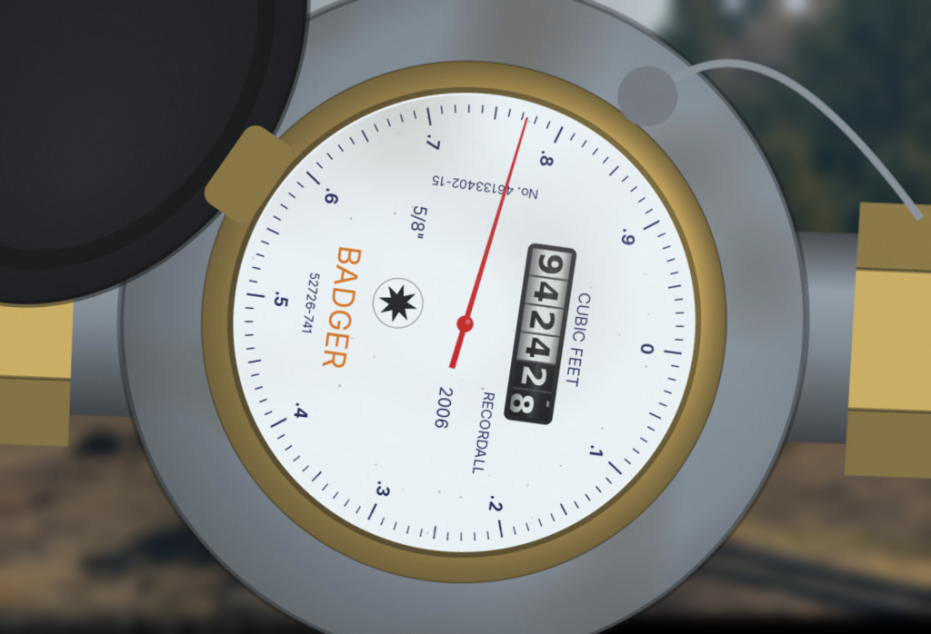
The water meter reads 942427.77ft³
